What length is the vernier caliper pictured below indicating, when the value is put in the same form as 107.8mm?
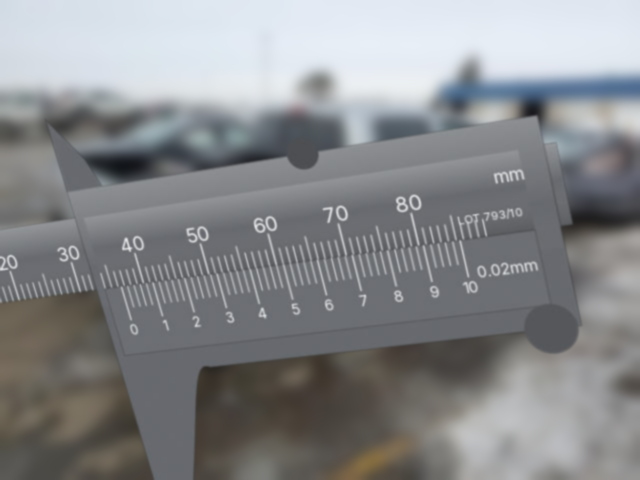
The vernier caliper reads 36.5mm
